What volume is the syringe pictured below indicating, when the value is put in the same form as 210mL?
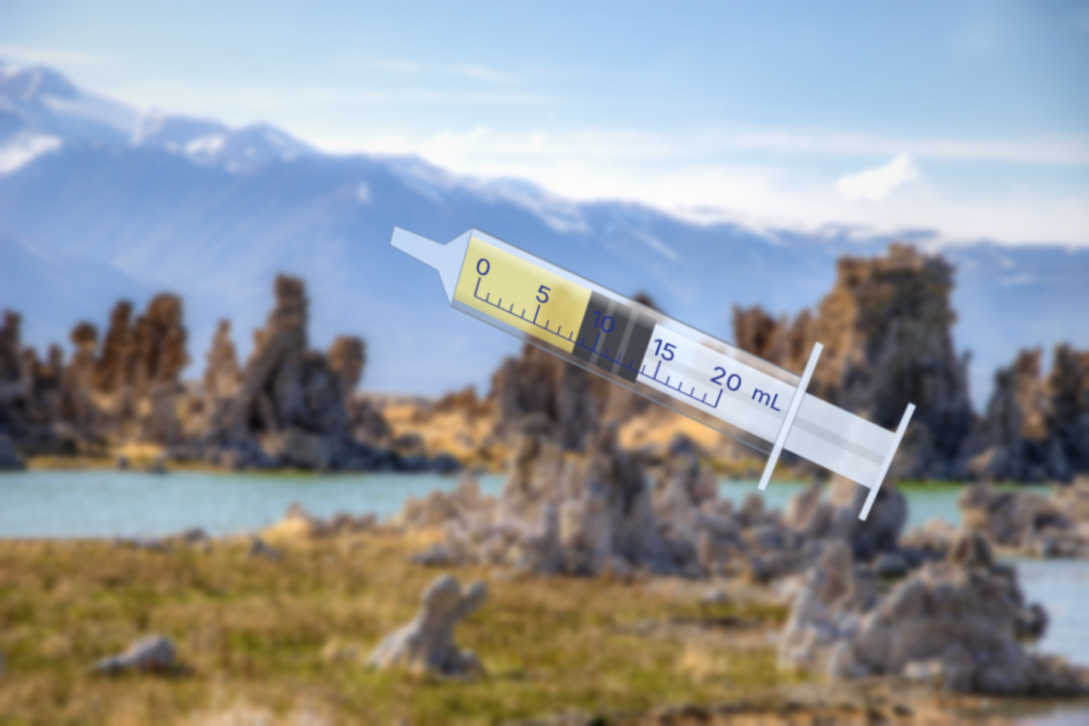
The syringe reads 8.5mL
